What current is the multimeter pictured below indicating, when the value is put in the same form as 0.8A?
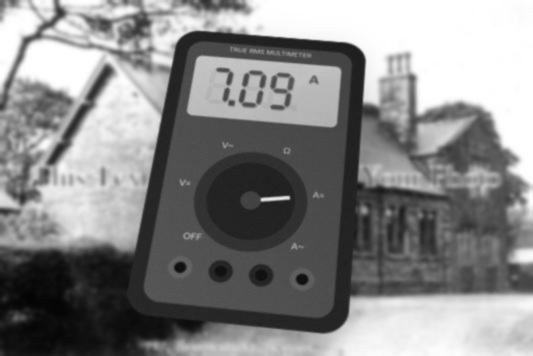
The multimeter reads 7.09A
